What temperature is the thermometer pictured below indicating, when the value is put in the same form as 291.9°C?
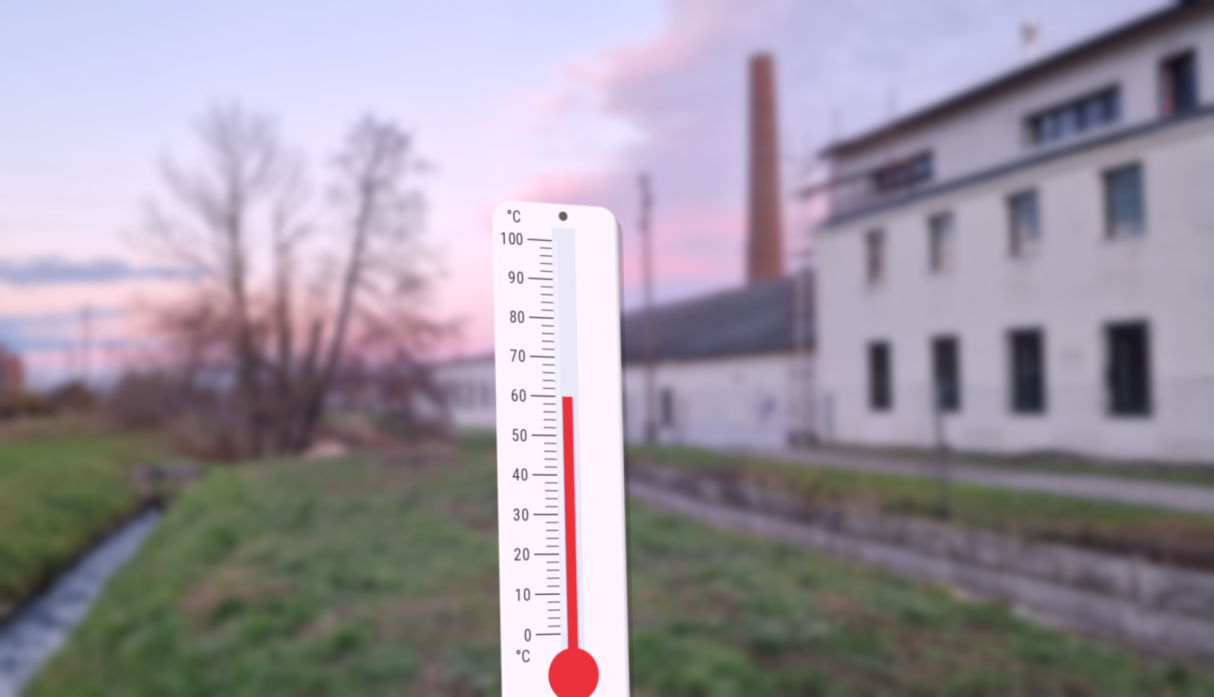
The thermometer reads 60°C
